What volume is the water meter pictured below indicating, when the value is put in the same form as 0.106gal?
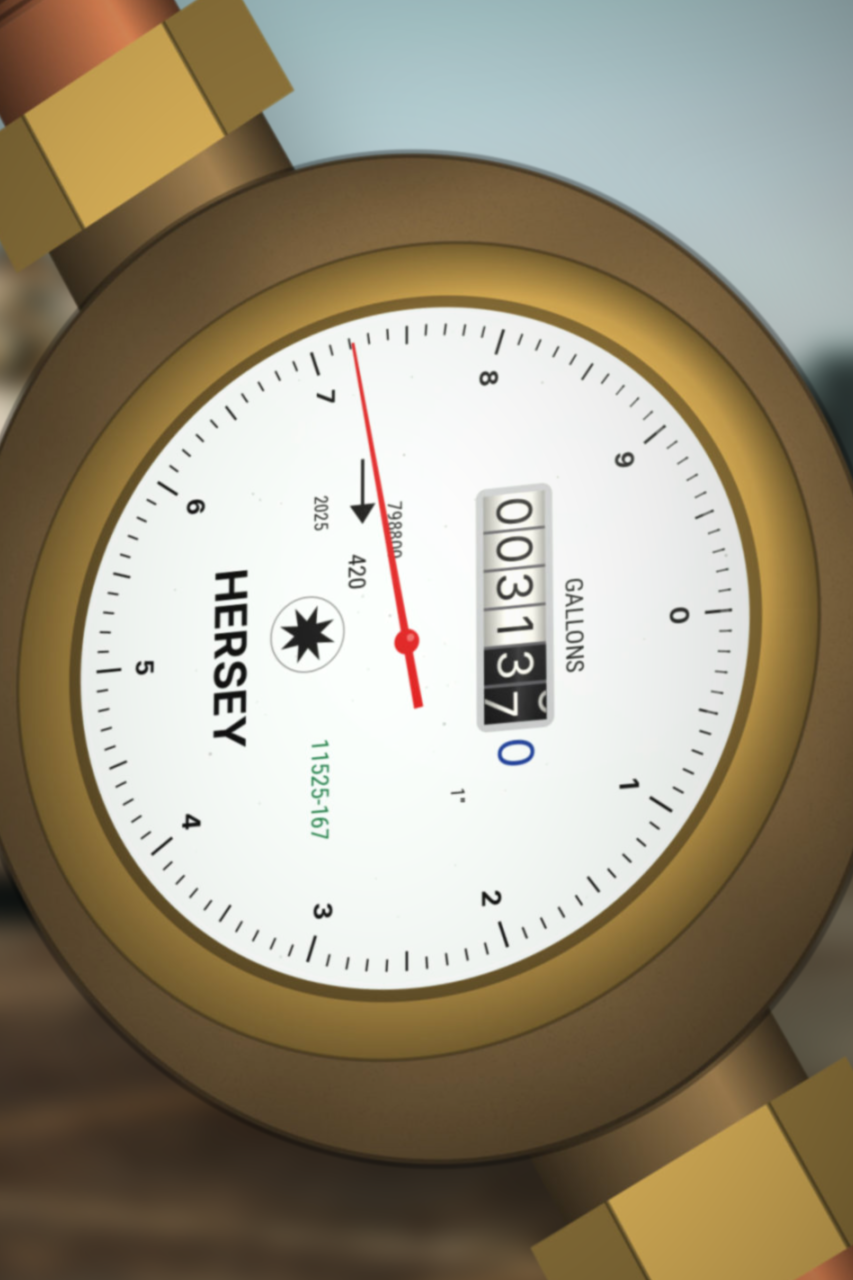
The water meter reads 31367.2gal
